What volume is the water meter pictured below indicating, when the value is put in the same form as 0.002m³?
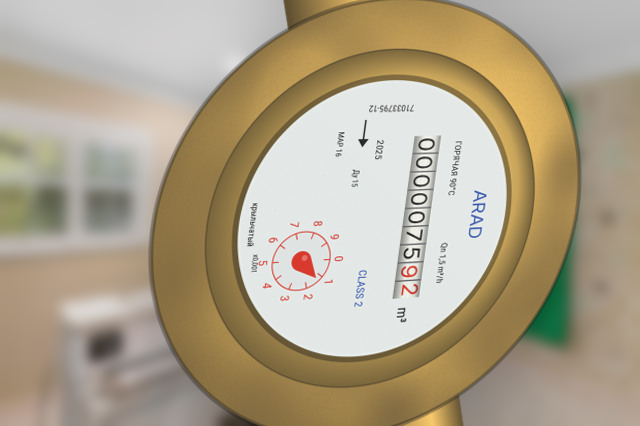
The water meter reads 75.921m³
